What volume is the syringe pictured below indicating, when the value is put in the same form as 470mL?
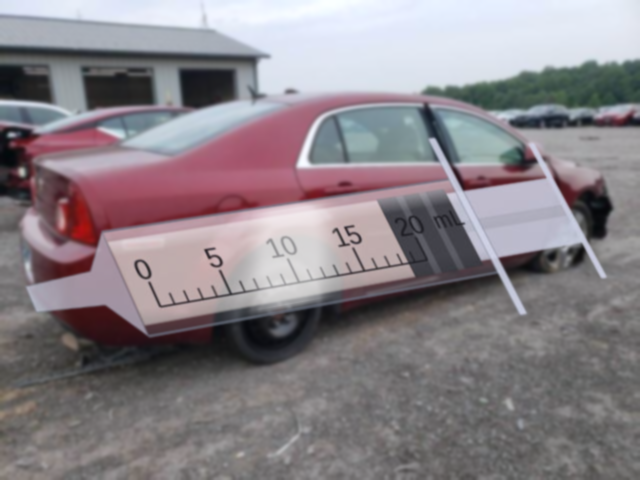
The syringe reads 18.5mL
